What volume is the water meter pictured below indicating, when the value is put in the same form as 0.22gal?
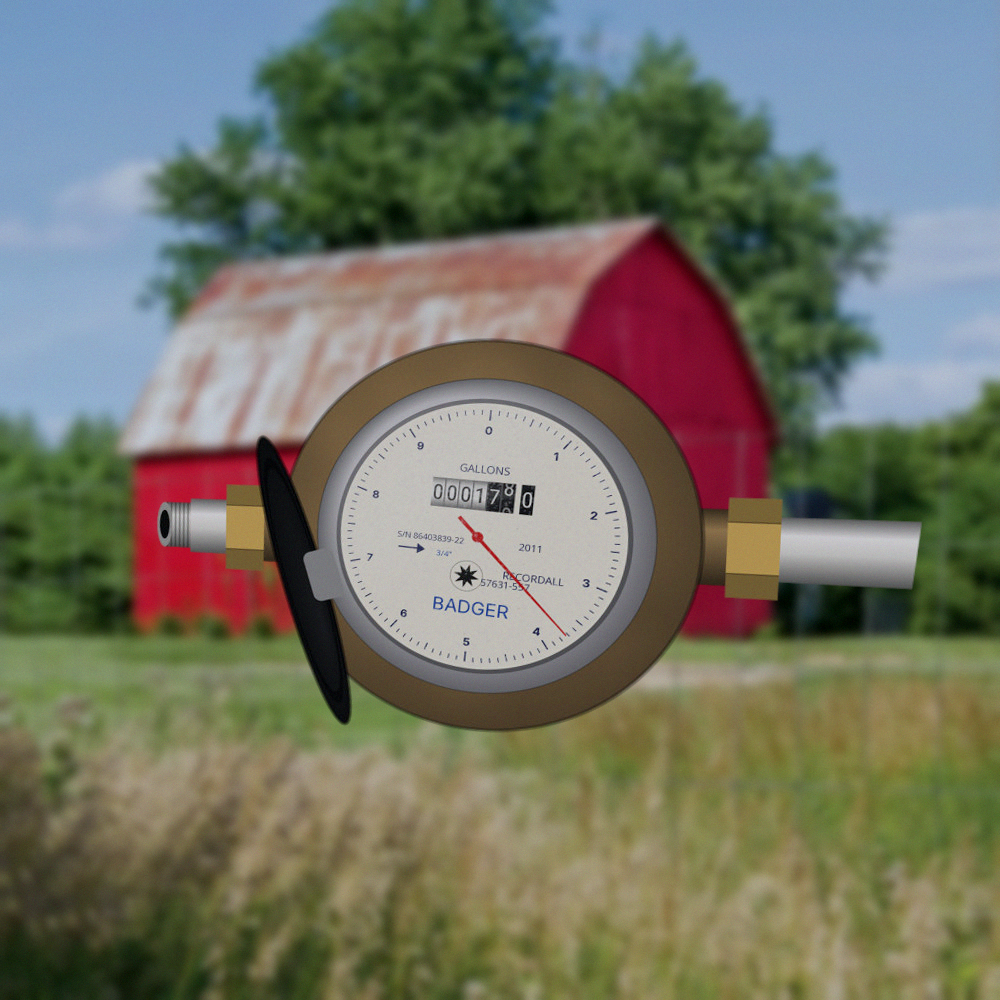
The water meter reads 1783.7gal
